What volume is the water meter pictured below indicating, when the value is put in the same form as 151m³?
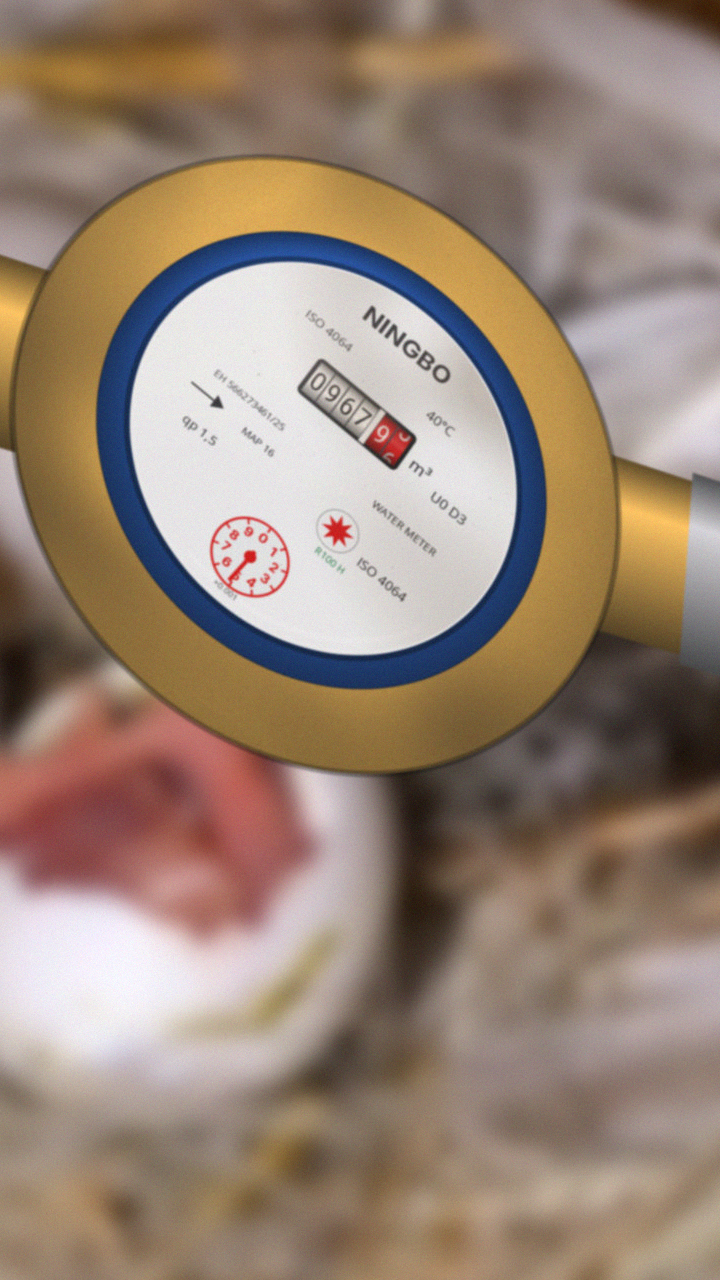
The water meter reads 967.955m³
